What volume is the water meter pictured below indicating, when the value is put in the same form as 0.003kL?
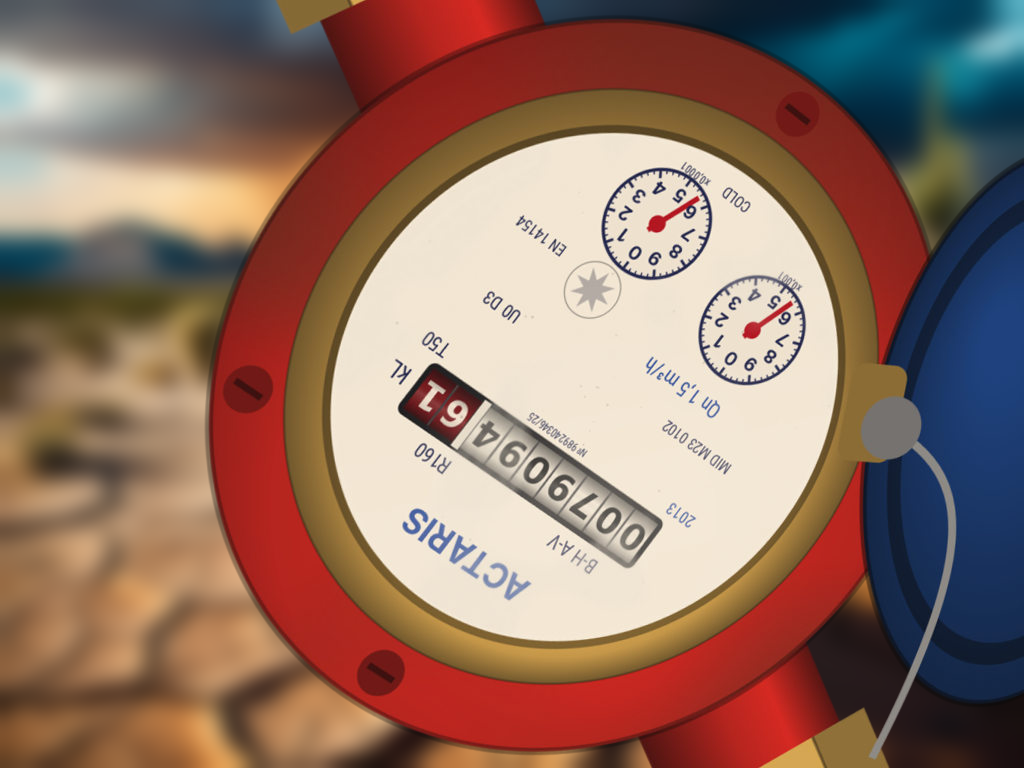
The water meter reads 79094.6155kL
